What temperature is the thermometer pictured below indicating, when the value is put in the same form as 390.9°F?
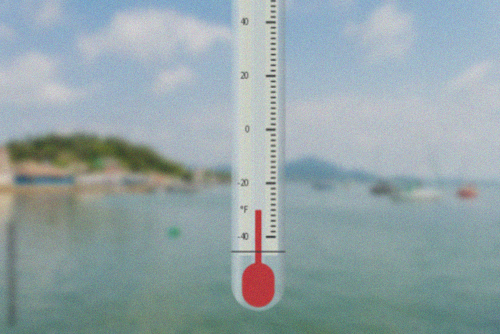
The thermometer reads -30°F
